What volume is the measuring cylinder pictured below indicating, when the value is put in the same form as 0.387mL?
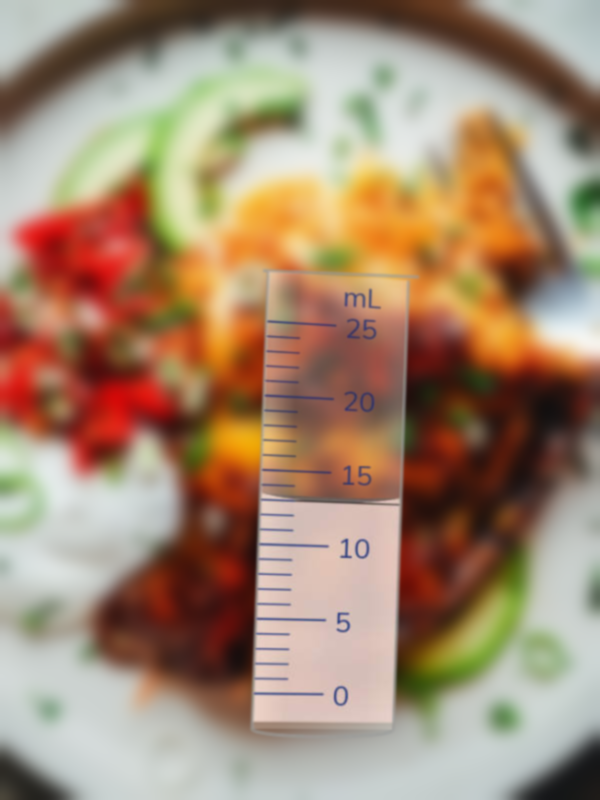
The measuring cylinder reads 13mL
